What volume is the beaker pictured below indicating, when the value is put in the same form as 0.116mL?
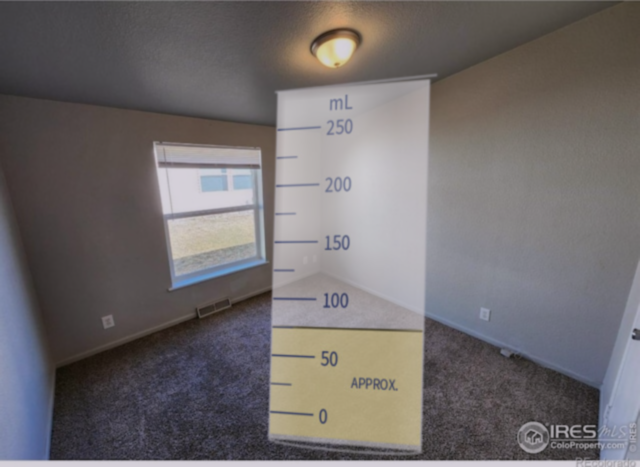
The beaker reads 75mL
